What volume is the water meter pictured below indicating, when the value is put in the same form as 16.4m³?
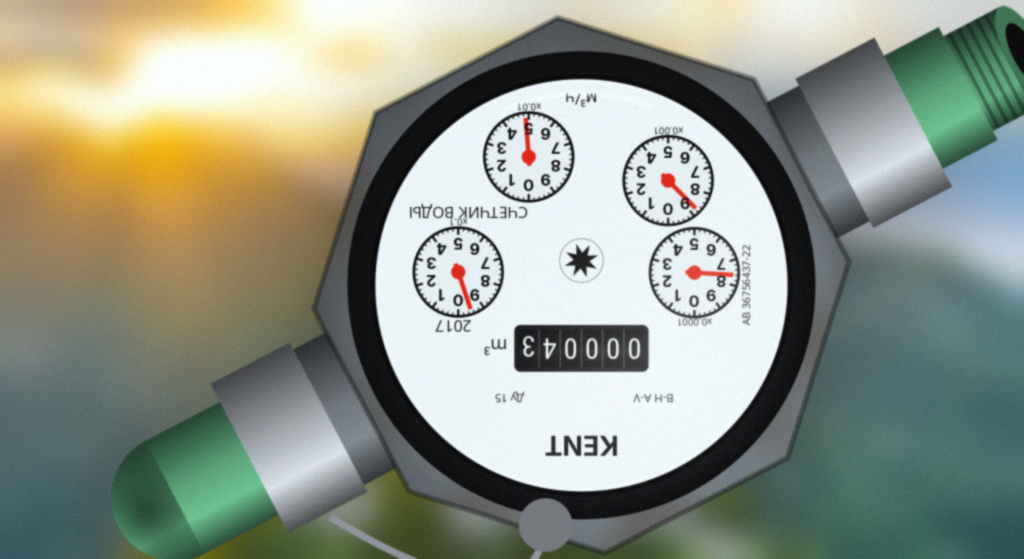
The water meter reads 42.9487m³
